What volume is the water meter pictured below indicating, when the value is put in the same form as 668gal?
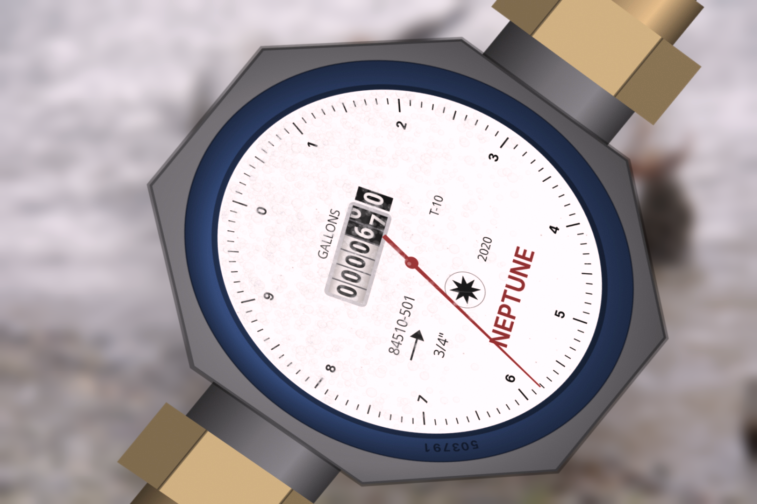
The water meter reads 665.8gal
